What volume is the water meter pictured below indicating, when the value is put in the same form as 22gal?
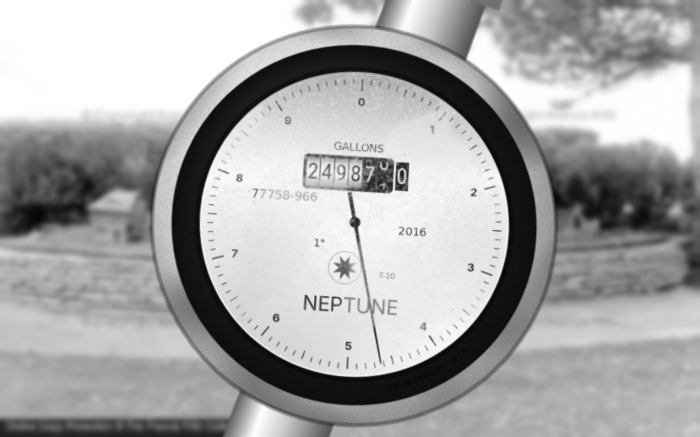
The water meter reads 2498704.6gal
